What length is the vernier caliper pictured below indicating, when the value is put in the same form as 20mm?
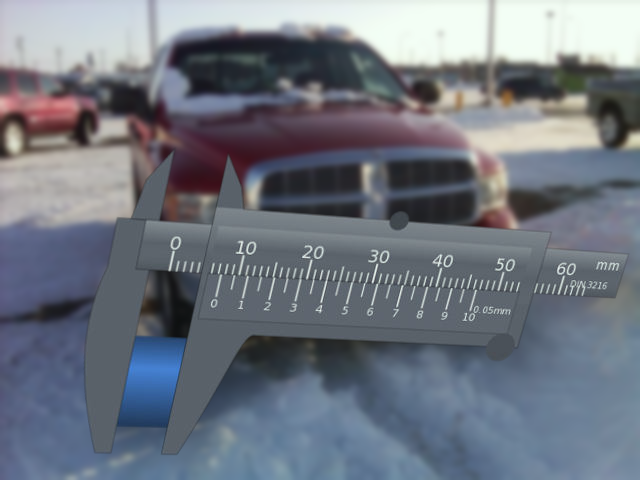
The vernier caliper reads 7.4mm
